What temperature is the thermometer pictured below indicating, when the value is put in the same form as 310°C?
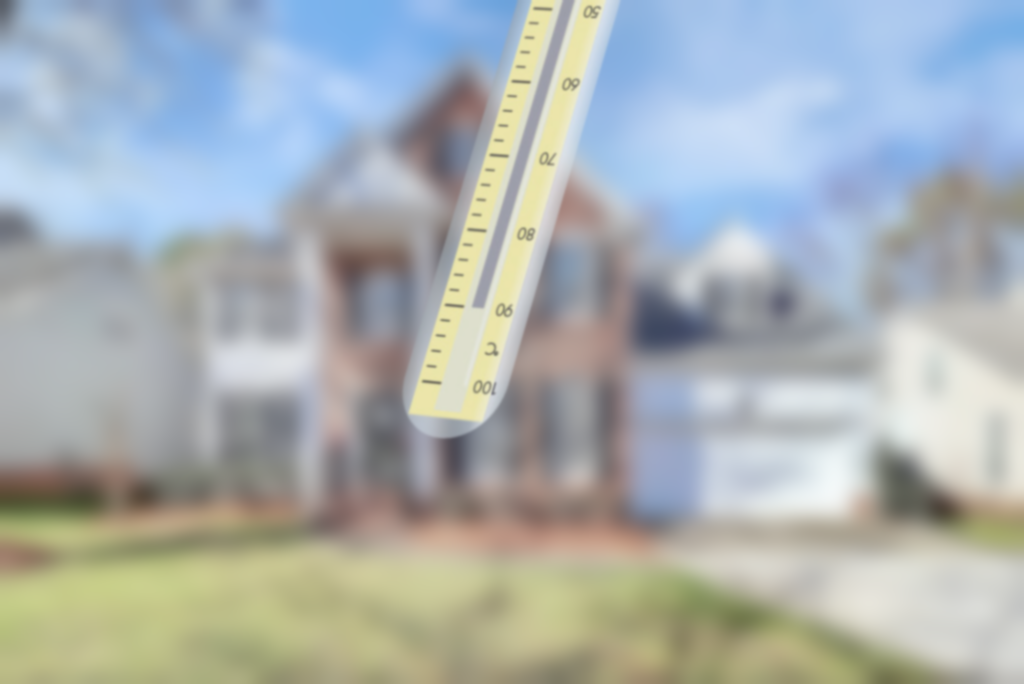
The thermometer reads 90°C
